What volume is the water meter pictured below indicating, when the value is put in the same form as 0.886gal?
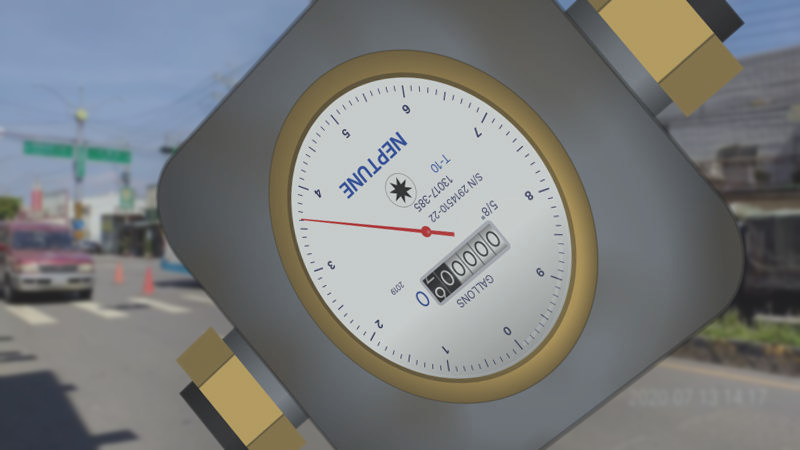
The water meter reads 63.6gal
